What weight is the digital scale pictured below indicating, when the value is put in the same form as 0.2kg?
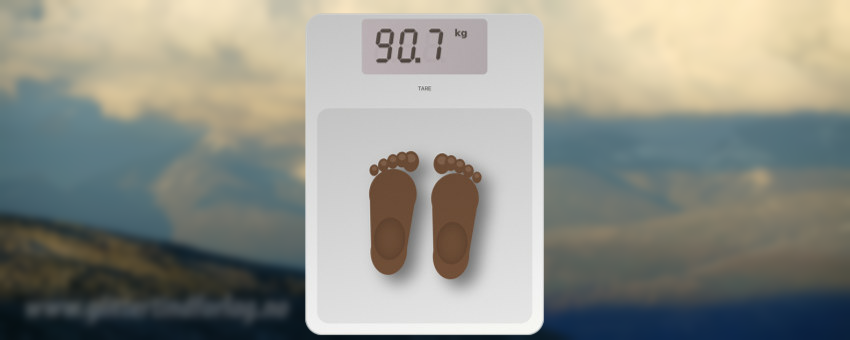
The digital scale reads 90.7kg
